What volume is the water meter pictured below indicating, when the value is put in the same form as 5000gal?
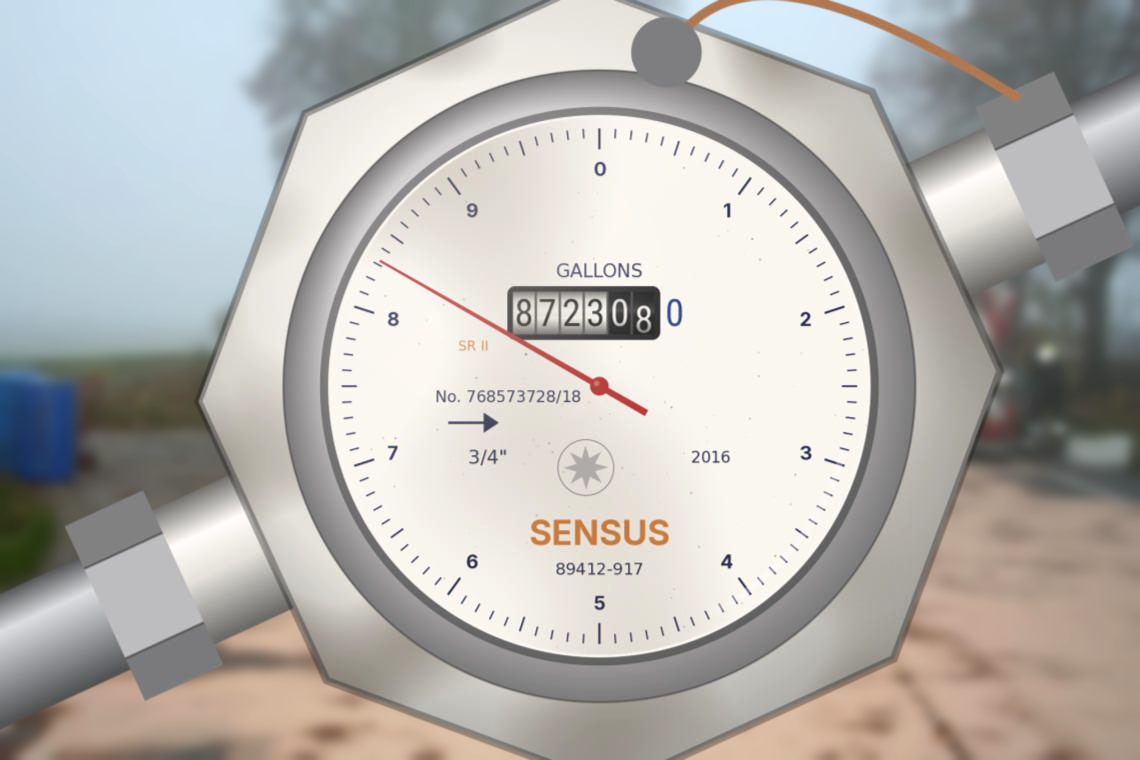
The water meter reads 8723078.3gal
